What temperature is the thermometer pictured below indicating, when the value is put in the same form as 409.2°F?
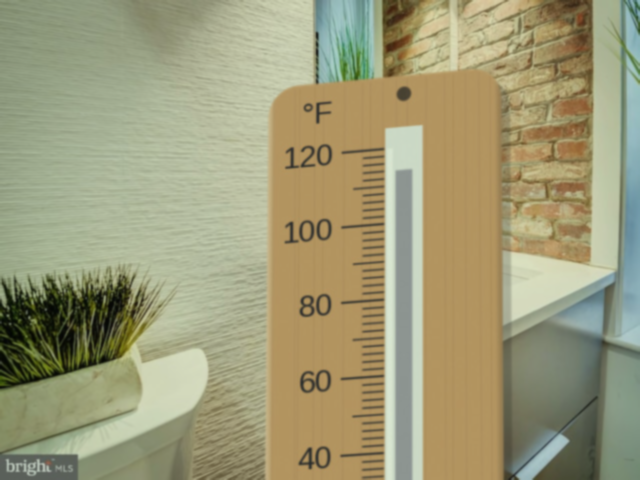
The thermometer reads 114°F
